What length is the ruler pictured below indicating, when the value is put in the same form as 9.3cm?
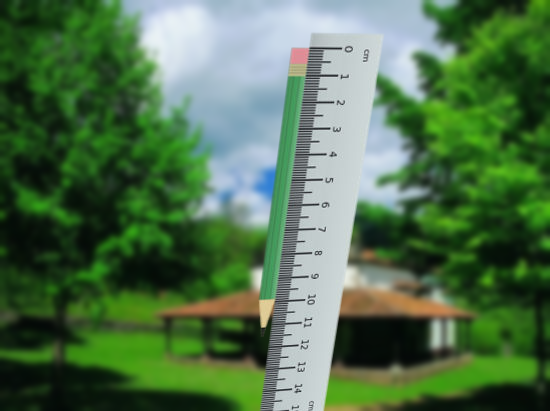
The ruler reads 11.5cm
